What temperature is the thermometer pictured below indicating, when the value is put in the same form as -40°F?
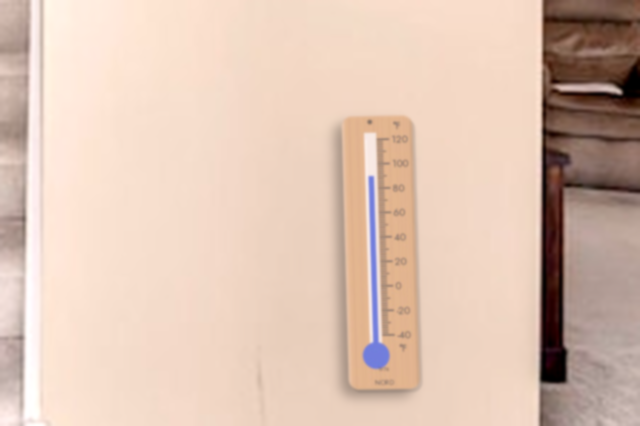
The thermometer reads 90°F
